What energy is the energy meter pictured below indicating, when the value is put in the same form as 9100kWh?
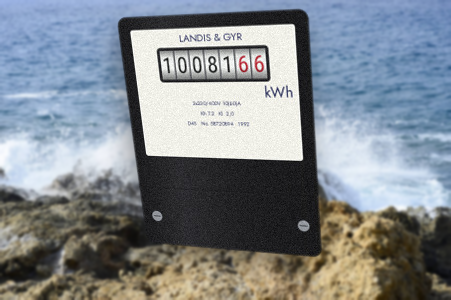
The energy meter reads 10081.66kWh
